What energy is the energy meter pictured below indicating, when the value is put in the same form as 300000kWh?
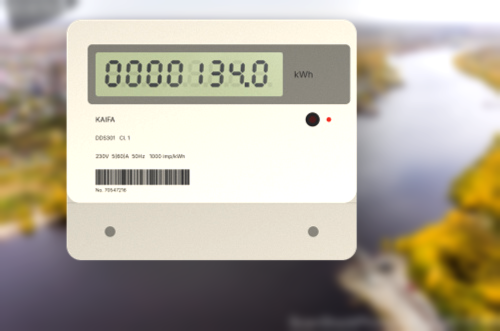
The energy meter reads 134.0kWh
